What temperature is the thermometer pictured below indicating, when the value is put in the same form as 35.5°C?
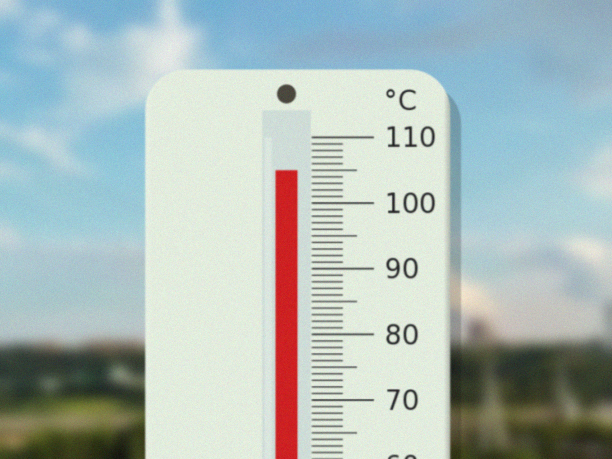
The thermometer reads 105°C
